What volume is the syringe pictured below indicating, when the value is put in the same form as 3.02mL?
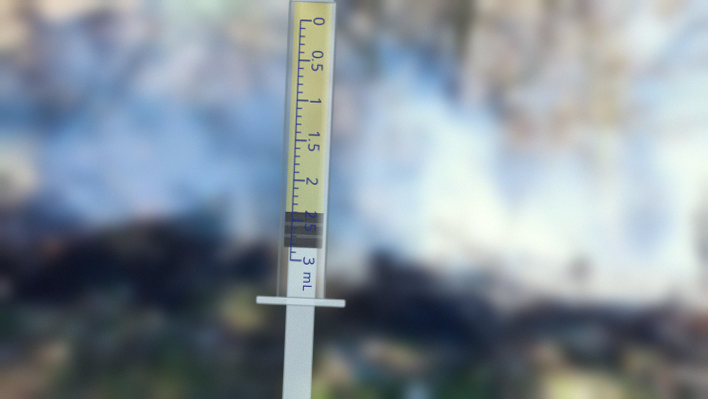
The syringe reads 2.4mL
